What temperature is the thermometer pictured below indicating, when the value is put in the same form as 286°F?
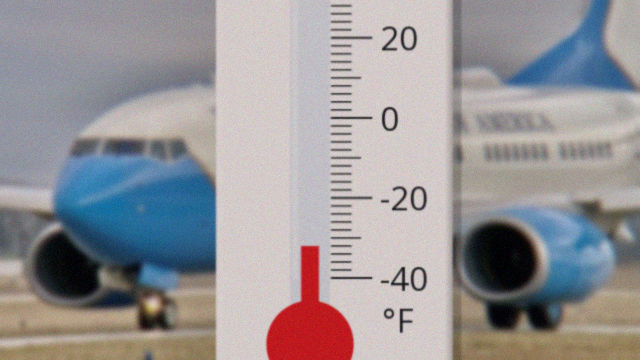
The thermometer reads -32°F
